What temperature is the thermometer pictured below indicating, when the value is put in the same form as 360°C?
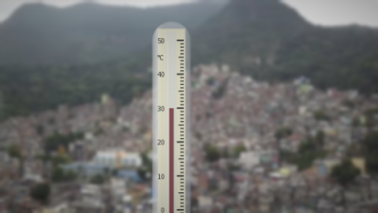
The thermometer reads 30°C
